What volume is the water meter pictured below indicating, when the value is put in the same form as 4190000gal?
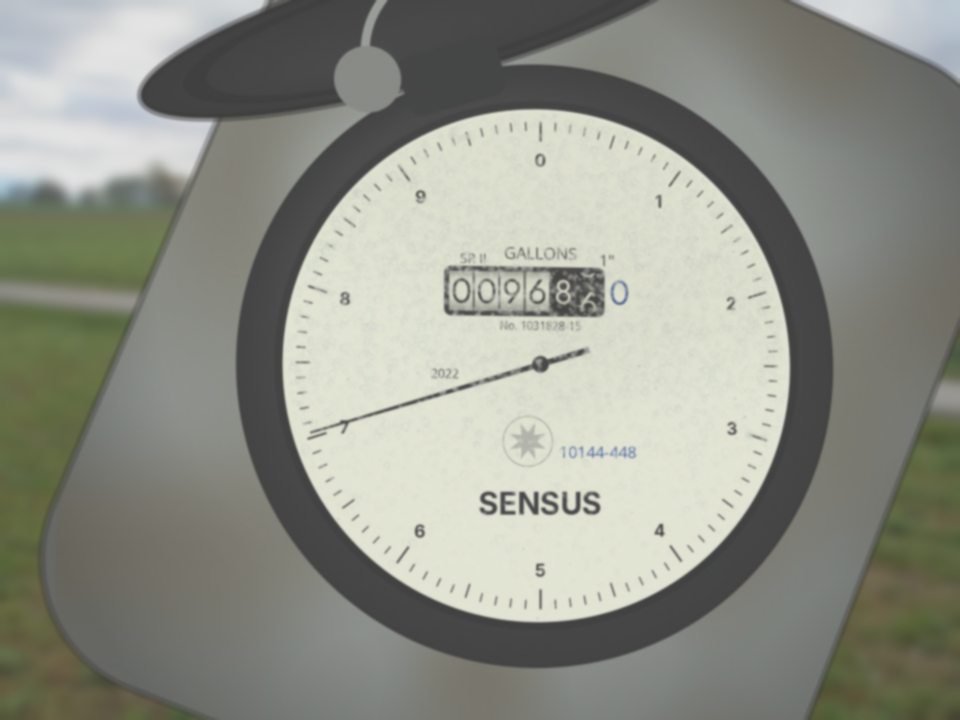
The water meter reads 96857.0gal
